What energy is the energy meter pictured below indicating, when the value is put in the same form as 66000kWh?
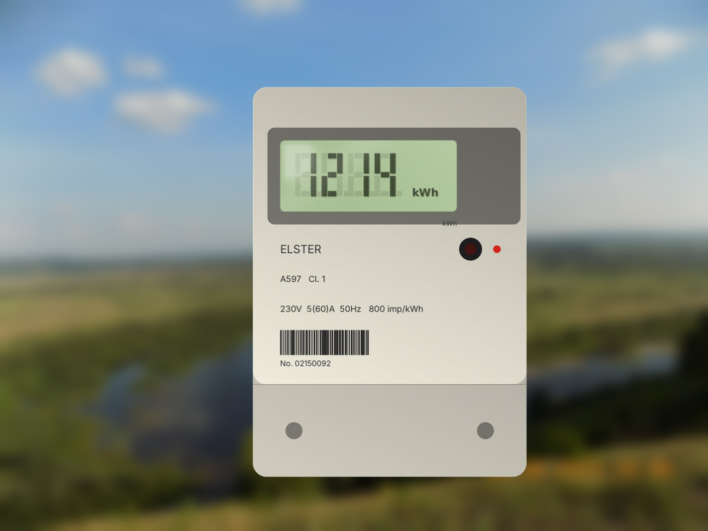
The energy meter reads 1214kWh
